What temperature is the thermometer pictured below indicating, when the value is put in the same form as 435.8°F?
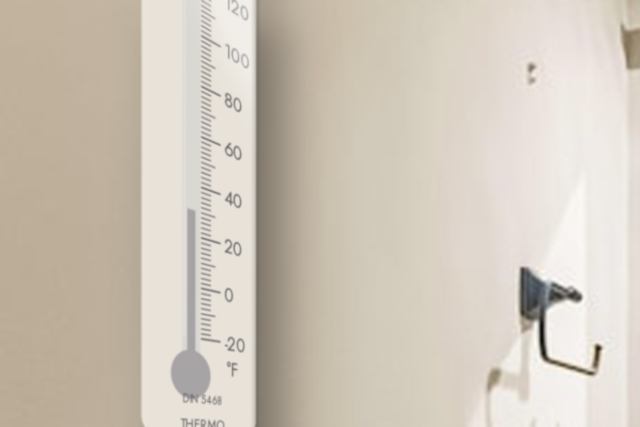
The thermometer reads 30°F
